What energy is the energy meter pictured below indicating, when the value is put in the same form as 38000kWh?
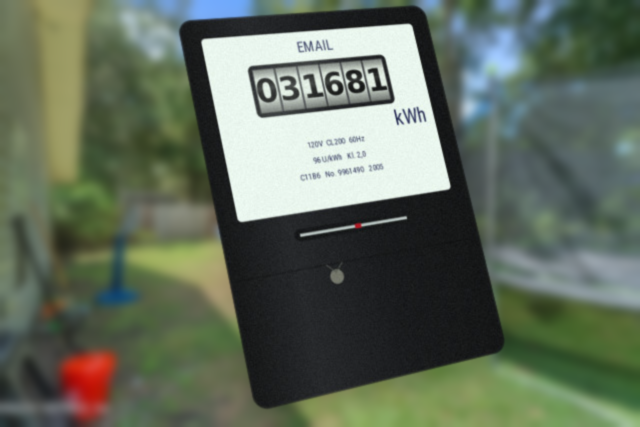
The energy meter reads 31681kWh
